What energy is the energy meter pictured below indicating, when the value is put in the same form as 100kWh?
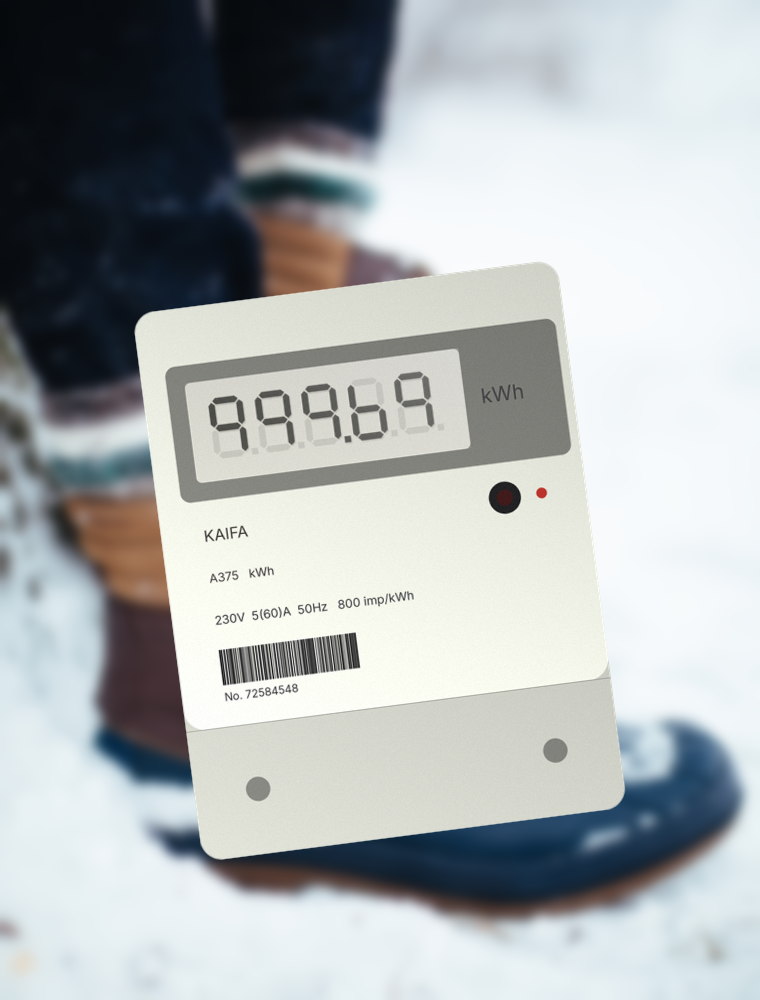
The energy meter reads 999.69kWh
